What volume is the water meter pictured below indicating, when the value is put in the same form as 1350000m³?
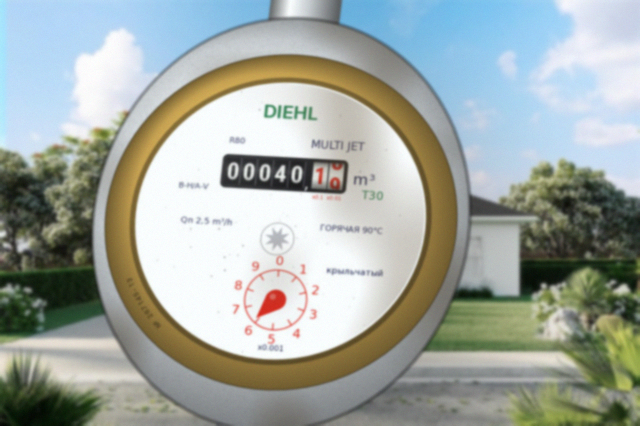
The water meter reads 40.186m³
